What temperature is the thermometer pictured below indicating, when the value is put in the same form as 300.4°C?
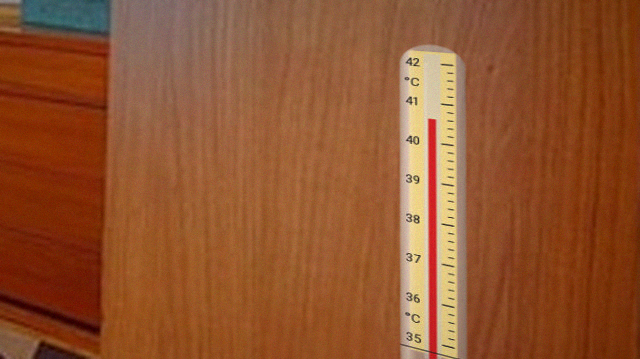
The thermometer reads 40.6°C
